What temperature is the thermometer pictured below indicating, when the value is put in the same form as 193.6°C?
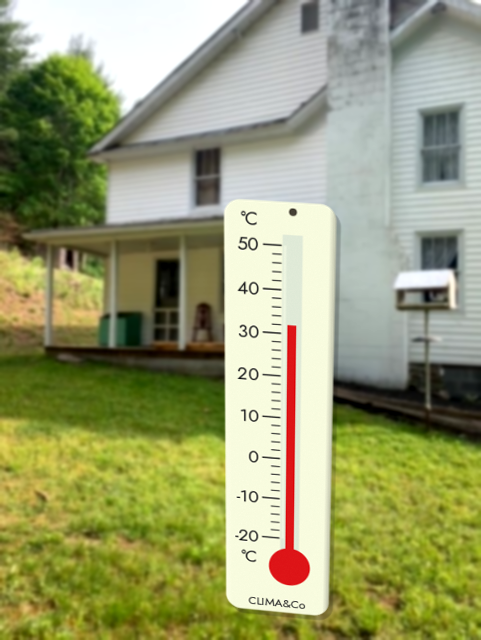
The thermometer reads 32°C
